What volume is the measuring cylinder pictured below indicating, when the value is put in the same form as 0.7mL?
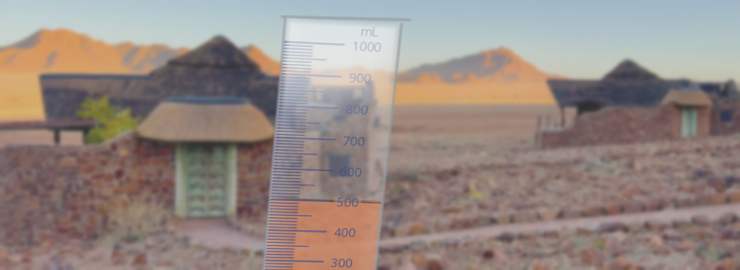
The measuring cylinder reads 500mL
